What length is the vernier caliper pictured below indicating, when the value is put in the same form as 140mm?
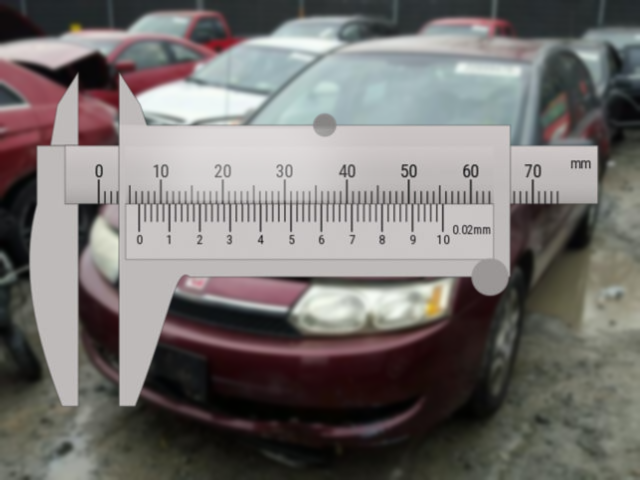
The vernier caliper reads 6.5mm
